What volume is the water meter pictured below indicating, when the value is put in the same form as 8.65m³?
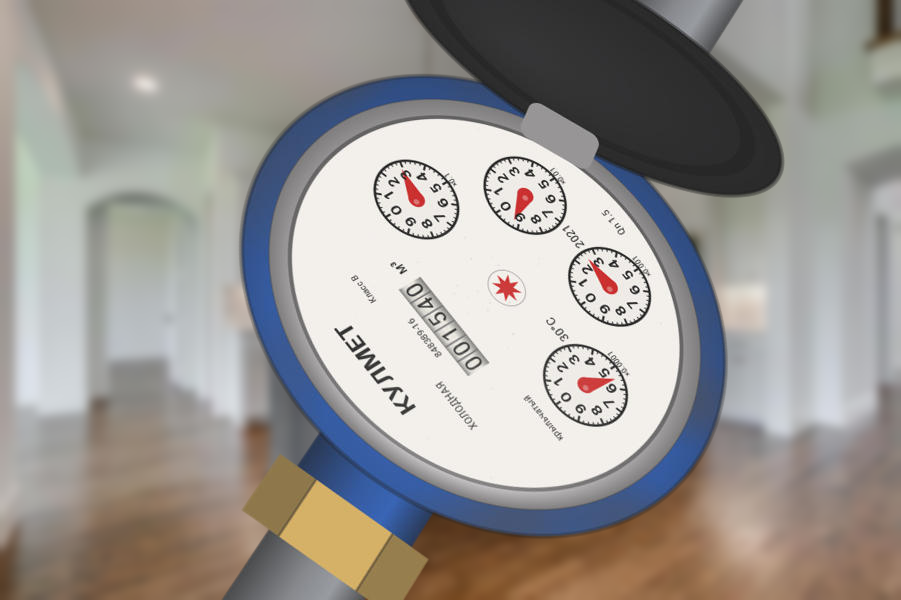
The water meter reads 1540.2925m³
